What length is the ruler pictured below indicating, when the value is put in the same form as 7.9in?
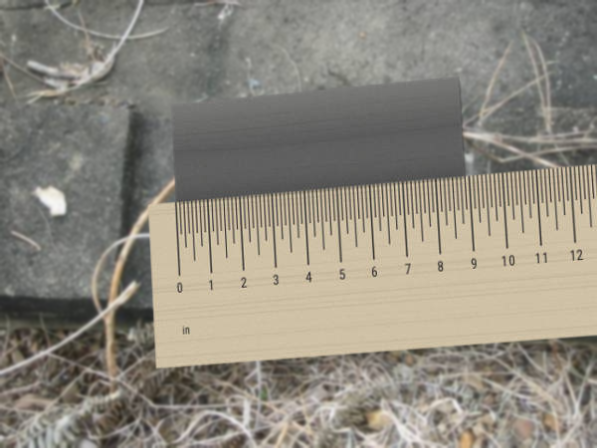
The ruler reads 8.875in
